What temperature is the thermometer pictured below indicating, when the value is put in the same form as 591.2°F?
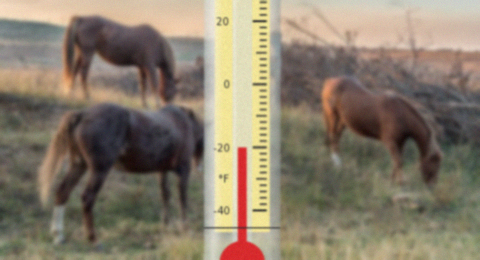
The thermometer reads -20°F
